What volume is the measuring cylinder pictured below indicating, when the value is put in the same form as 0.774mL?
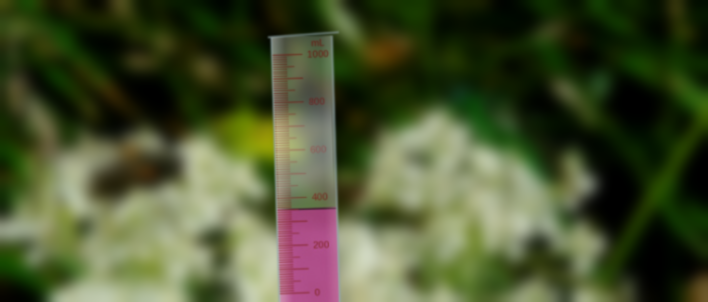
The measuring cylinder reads 350mL
